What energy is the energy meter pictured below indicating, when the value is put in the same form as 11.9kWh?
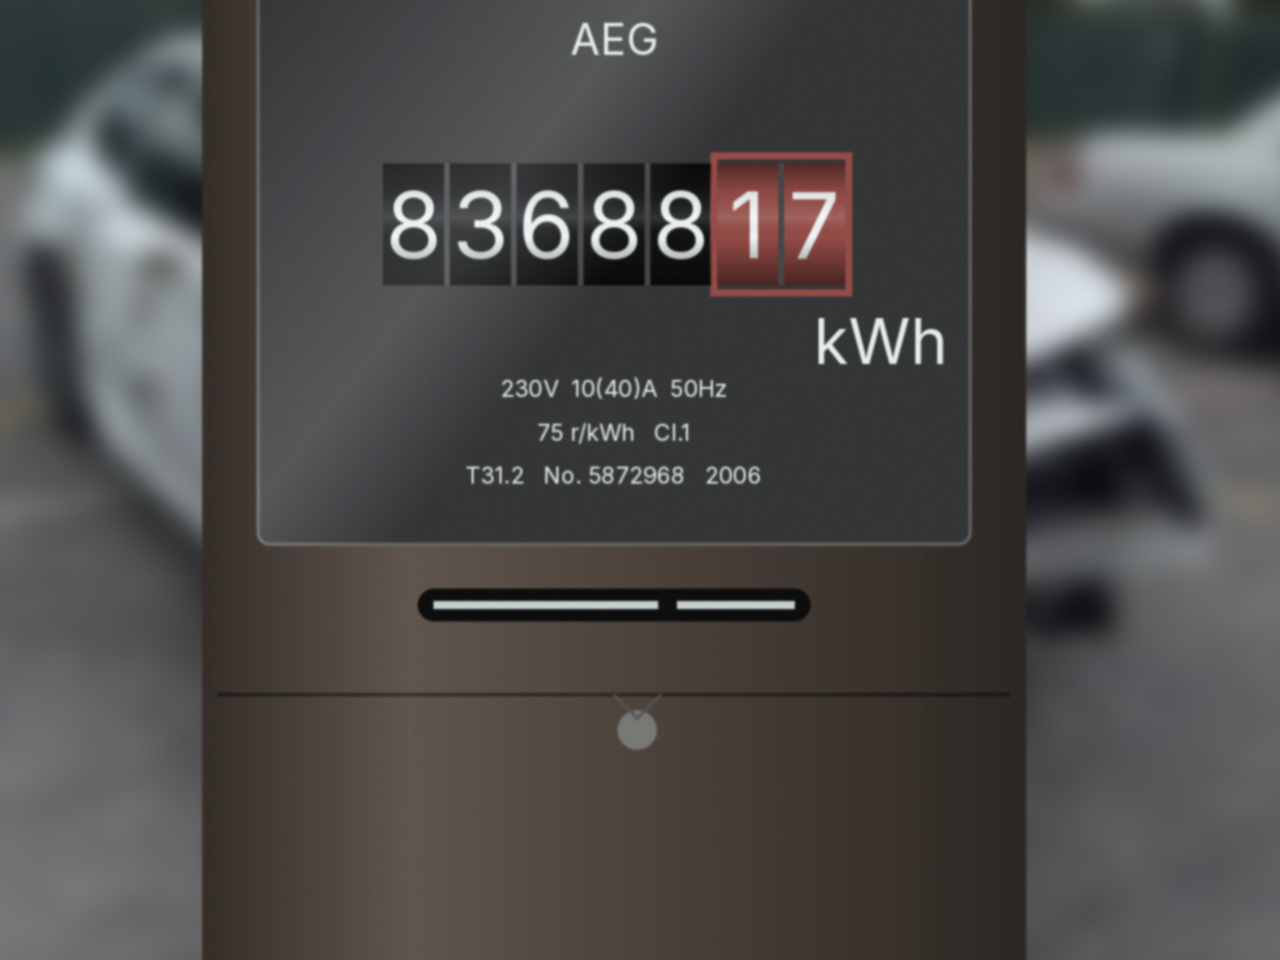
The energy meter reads 83688.17kWh
